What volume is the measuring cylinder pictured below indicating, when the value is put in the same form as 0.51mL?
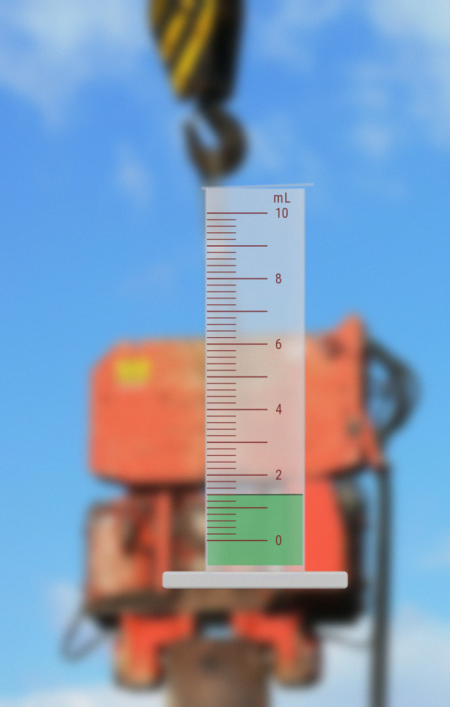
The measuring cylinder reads 1.4mL
